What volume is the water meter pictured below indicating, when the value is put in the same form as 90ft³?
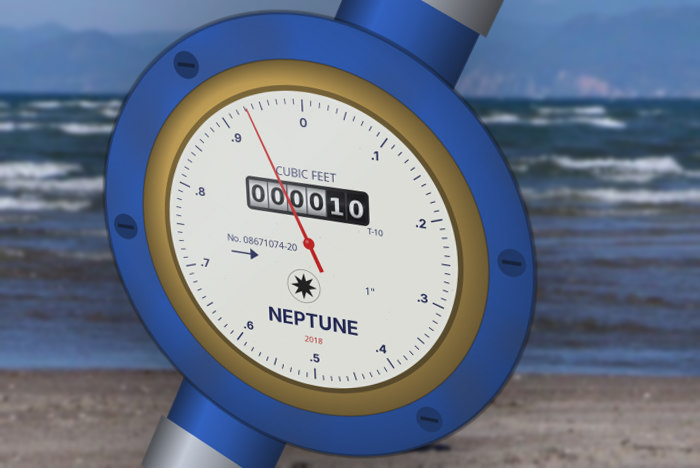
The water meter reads 9.93ft³
